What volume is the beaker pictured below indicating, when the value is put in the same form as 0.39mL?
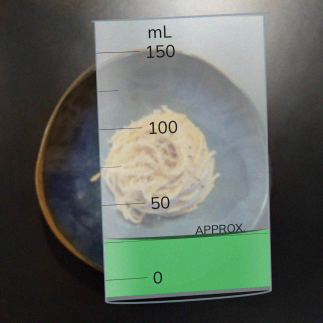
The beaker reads 25mL
